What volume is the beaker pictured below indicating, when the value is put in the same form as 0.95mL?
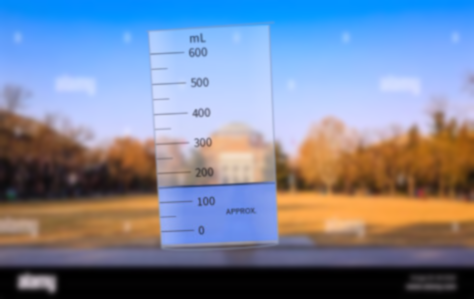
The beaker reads 150mL
